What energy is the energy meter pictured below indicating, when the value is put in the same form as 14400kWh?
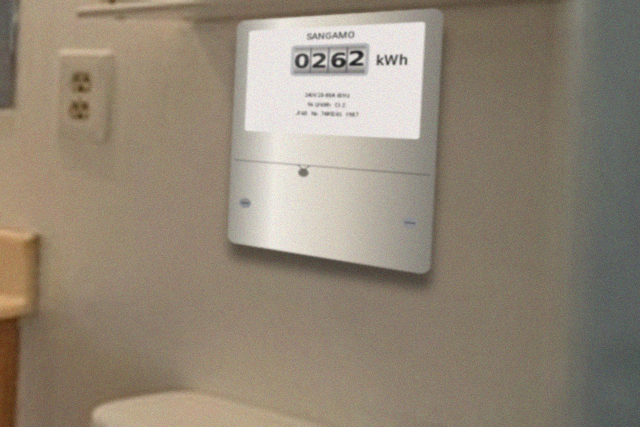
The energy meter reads 262kWh
